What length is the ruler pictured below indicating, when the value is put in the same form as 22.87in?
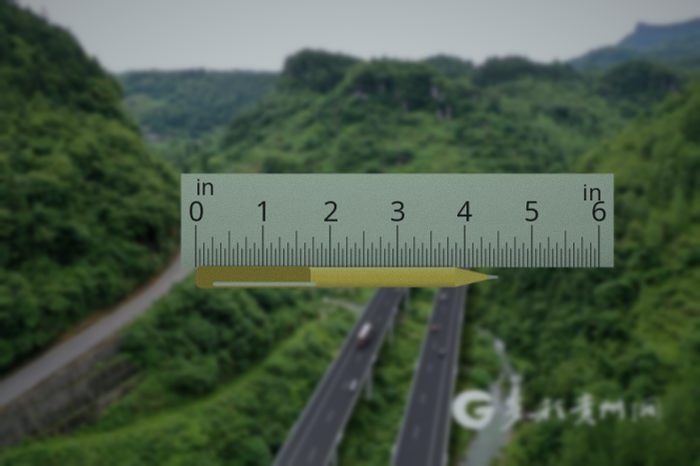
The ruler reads 4.5in
